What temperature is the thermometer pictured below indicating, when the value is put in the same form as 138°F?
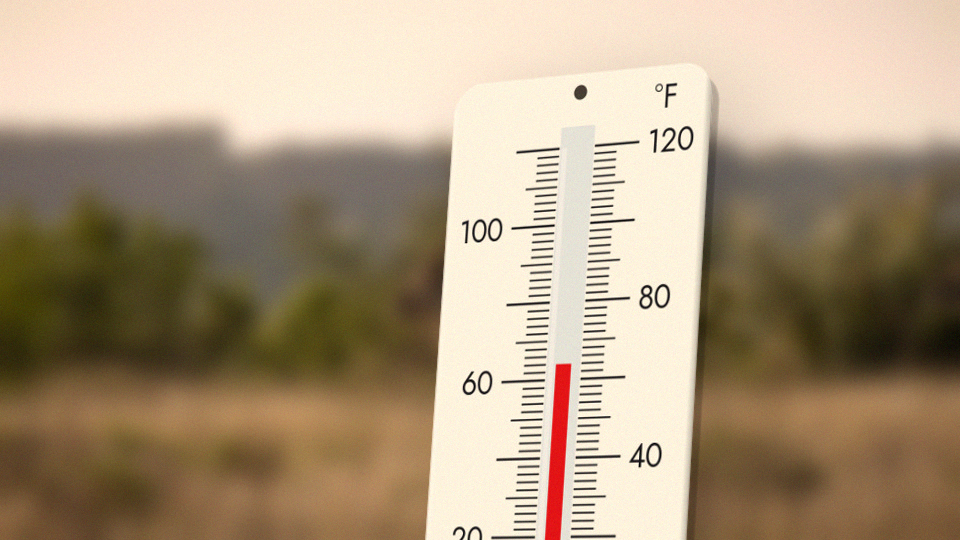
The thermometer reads 64°F
